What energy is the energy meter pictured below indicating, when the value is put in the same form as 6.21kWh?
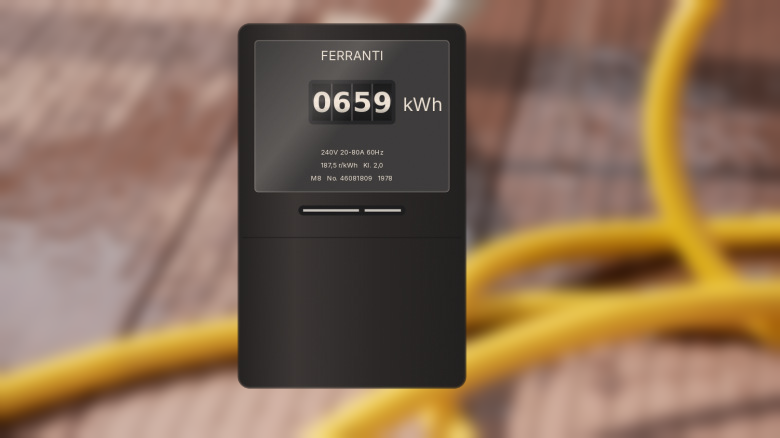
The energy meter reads 659kWh
